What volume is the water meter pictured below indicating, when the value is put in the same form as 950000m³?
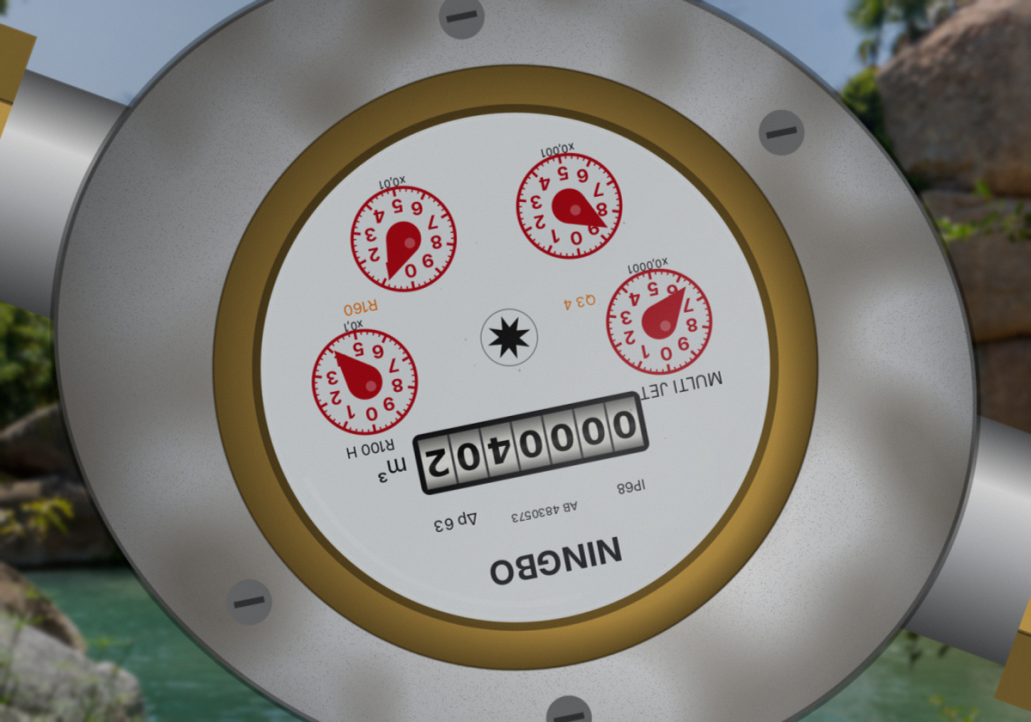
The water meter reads 402.4086m³
